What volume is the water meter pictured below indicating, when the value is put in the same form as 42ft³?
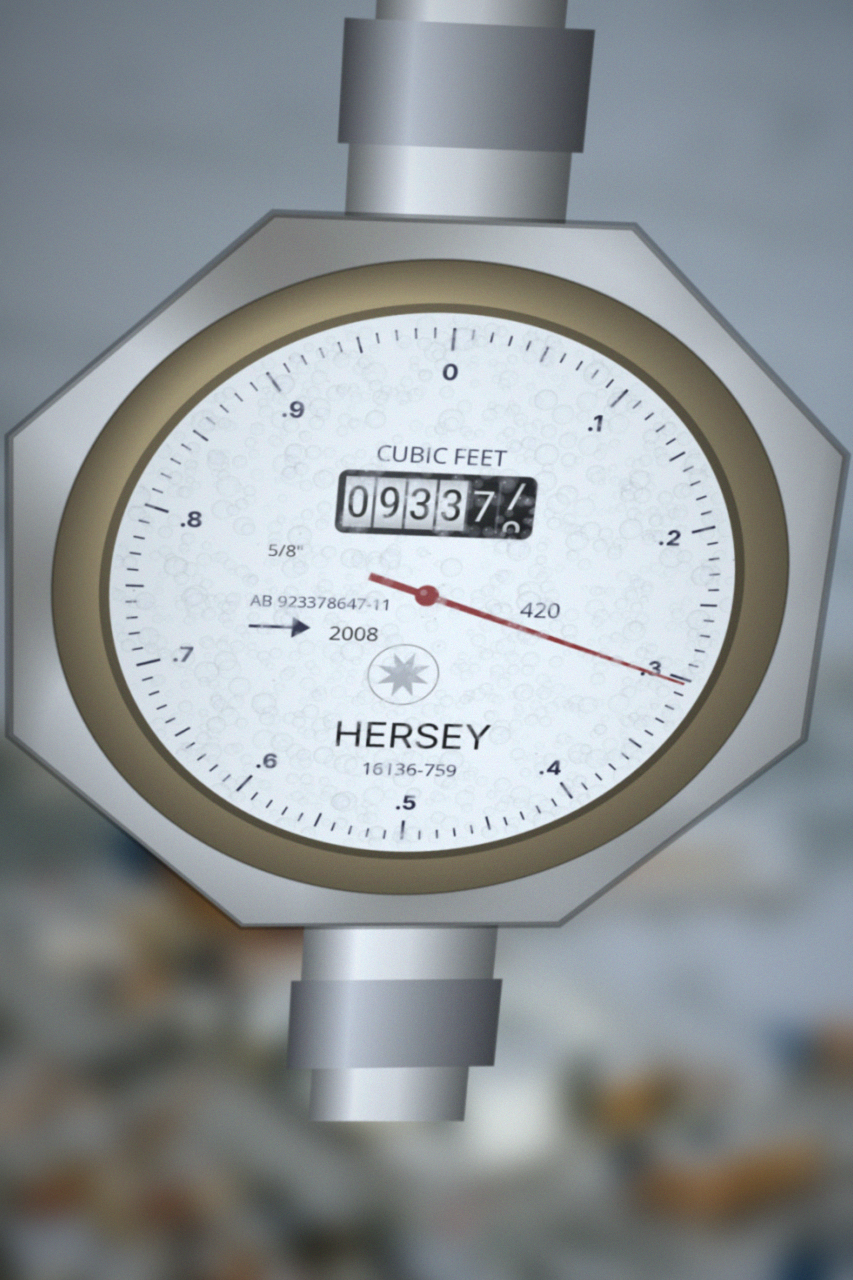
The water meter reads 93377.30ft³
